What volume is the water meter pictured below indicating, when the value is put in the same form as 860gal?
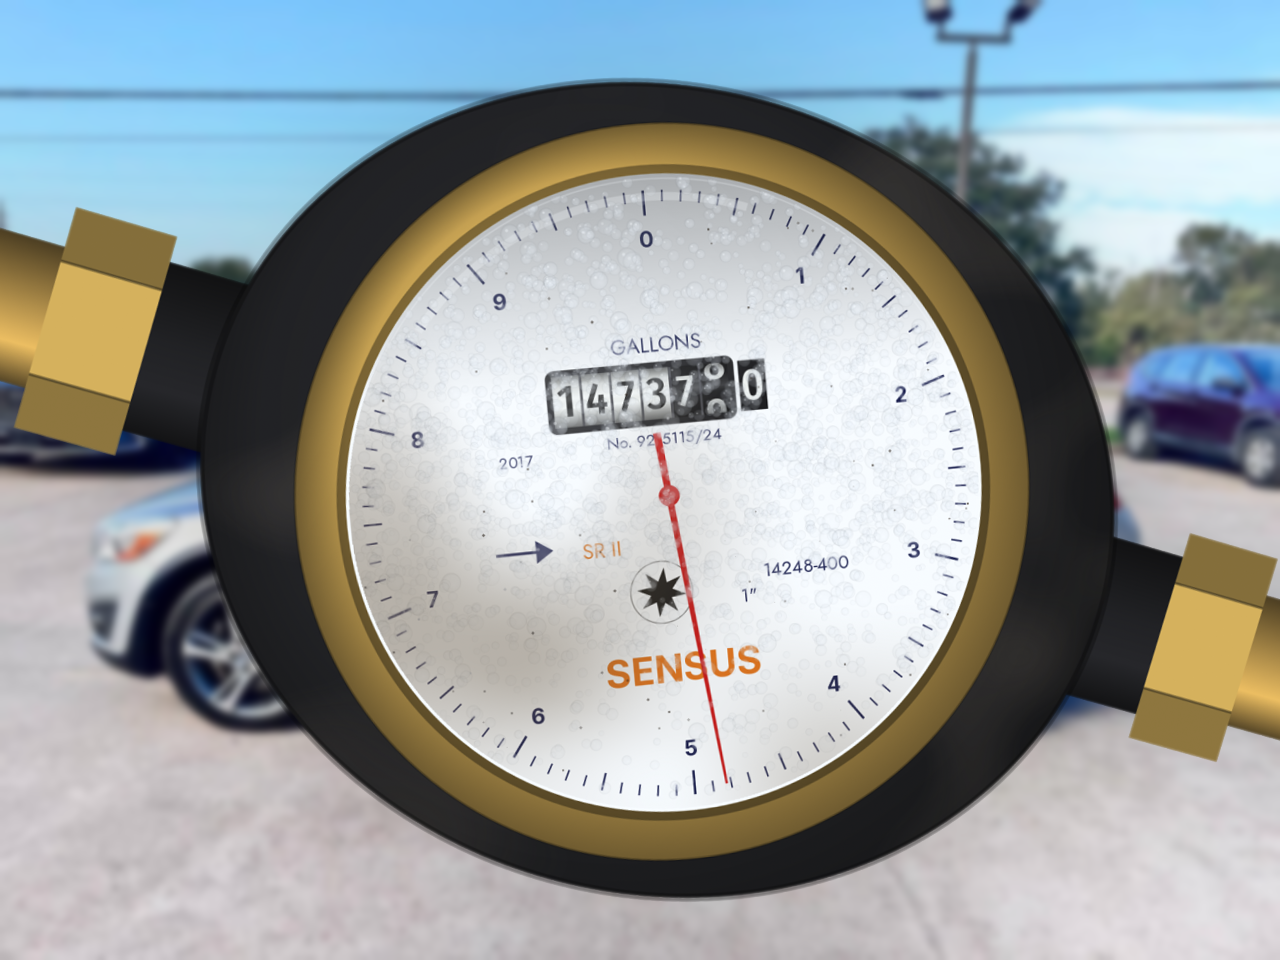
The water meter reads 1473784.8gal
